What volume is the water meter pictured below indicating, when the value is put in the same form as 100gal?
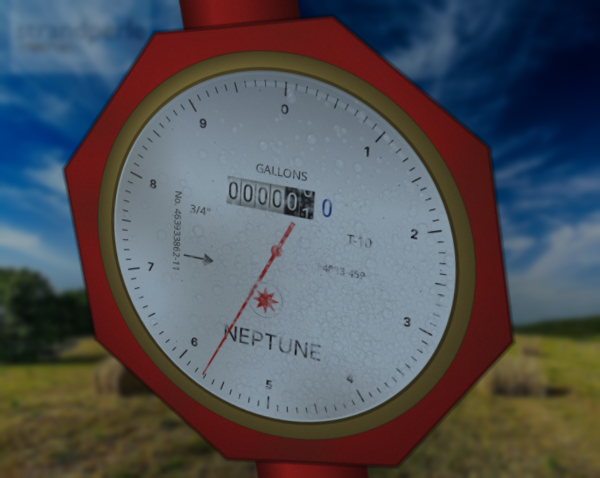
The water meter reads 5.7gal
